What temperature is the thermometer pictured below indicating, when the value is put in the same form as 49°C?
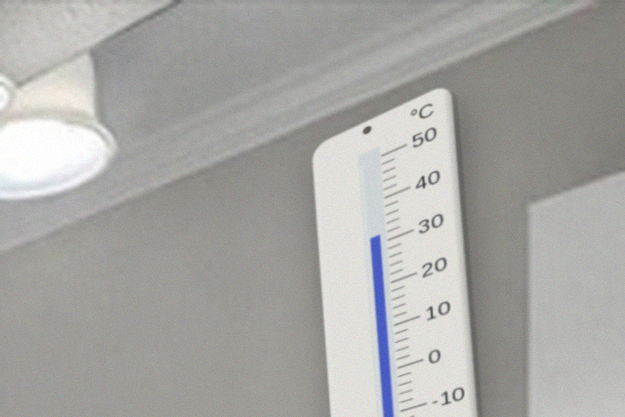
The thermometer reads 32°C
